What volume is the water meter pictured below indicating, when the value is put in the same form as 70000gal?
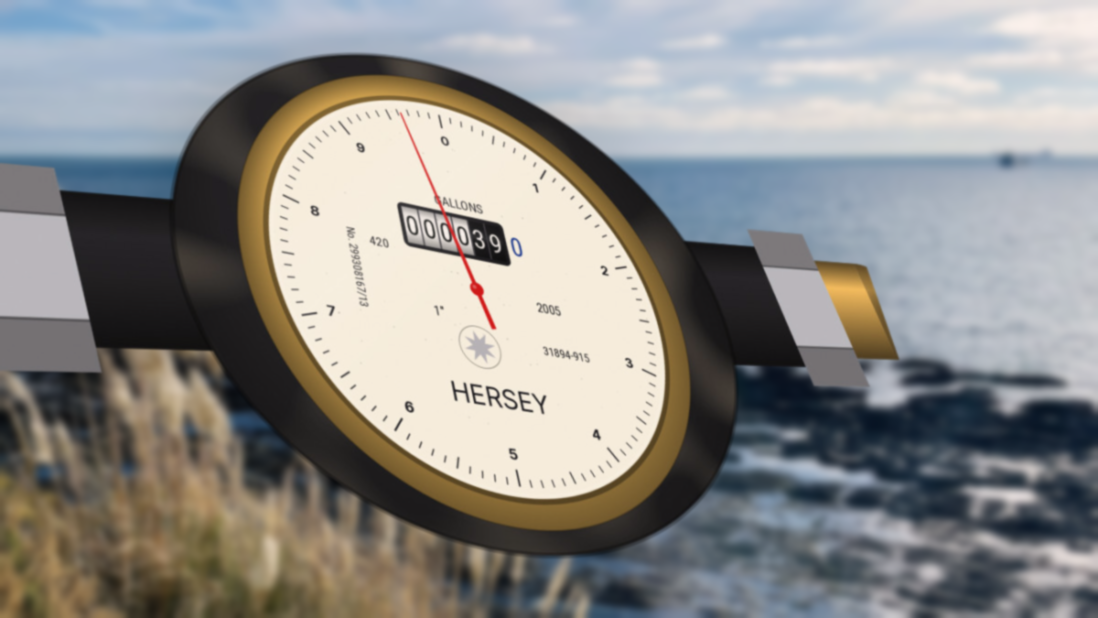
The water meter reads 389.6gal
